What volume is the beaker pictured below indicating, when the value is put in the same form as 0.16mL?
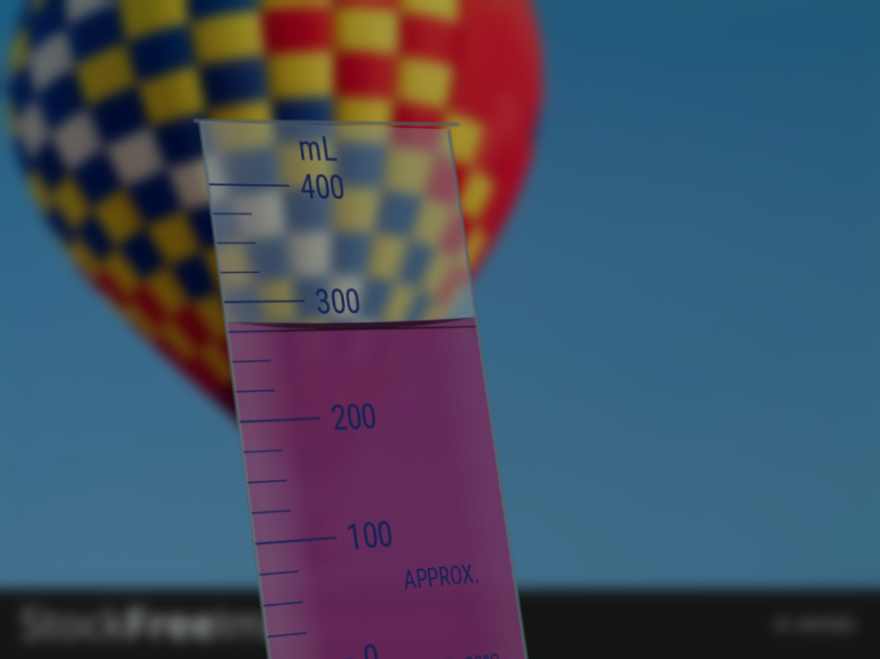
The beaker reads 275mL
